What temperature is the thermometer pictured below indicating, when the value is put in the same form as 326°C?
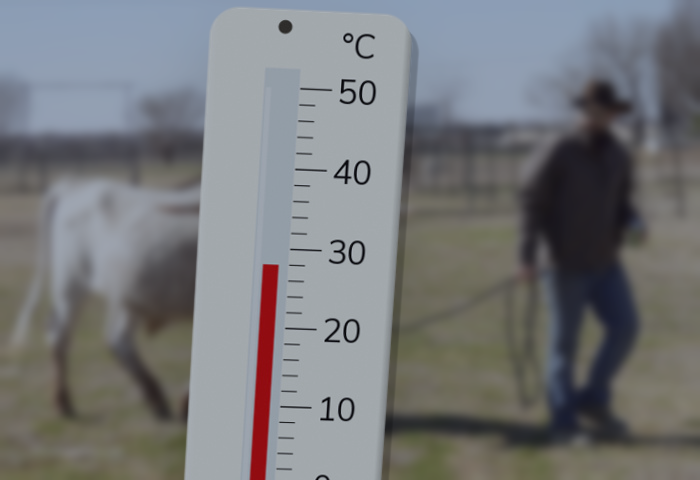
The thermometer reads 28°C
